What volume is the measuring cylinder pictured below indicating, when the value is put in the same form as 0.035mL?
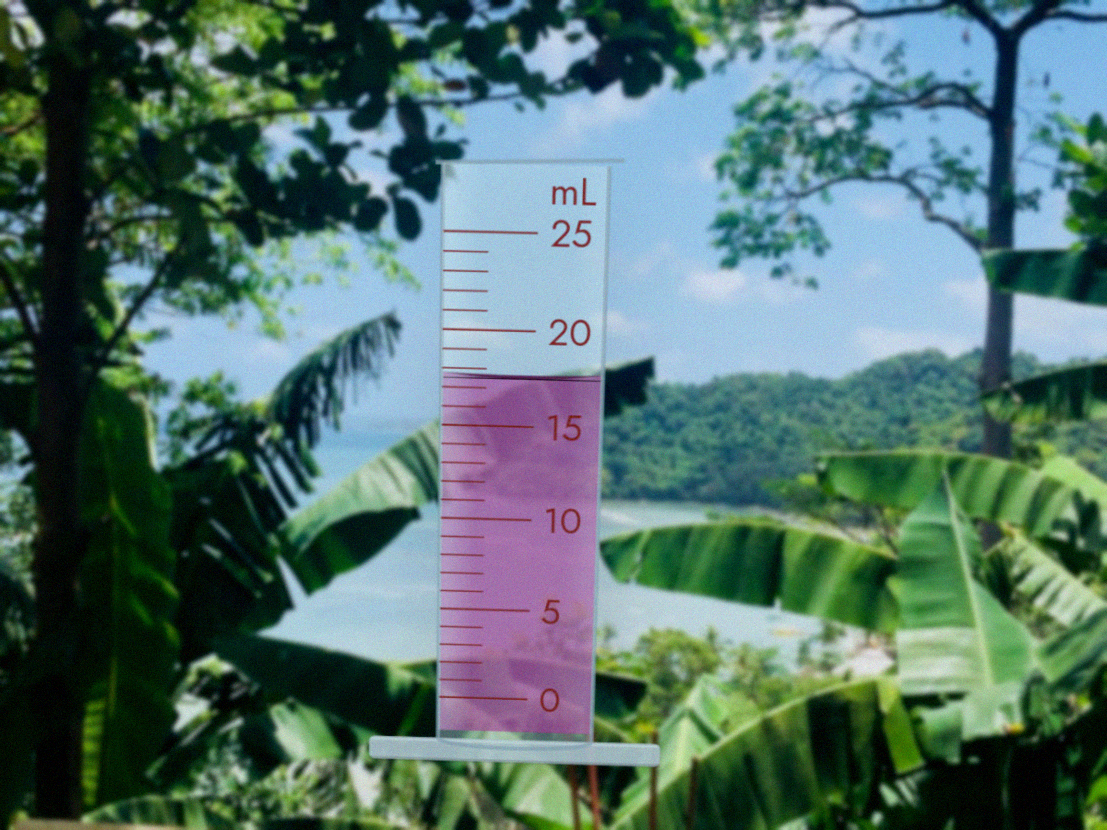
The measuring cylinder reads 17.5mL
